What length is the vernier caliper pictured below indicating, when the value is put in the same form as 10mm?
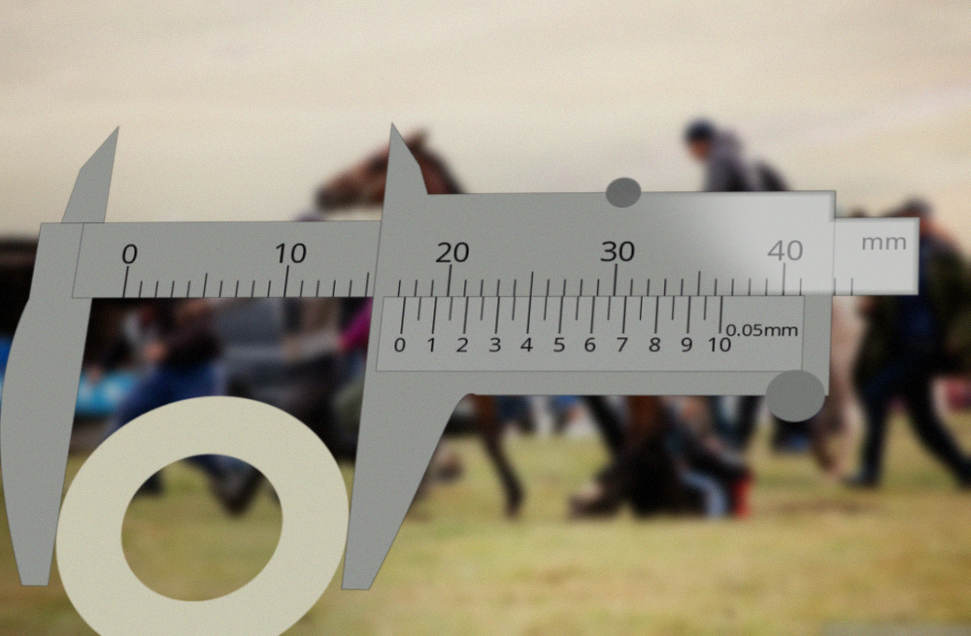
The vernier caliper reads 17.4mm
